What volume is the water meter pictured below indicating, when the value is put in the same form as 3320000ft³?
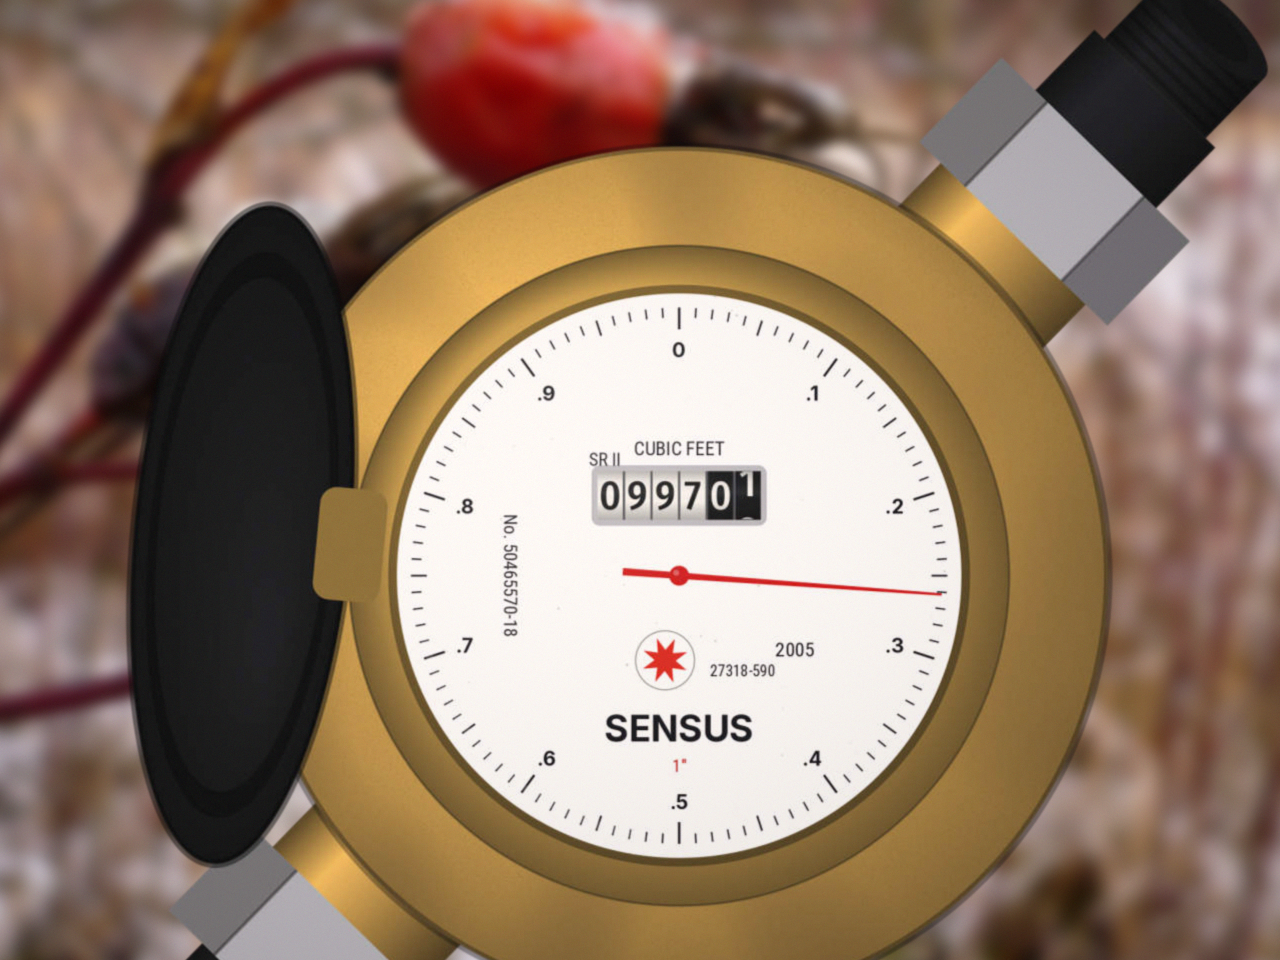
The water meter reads 99701.26ft³
